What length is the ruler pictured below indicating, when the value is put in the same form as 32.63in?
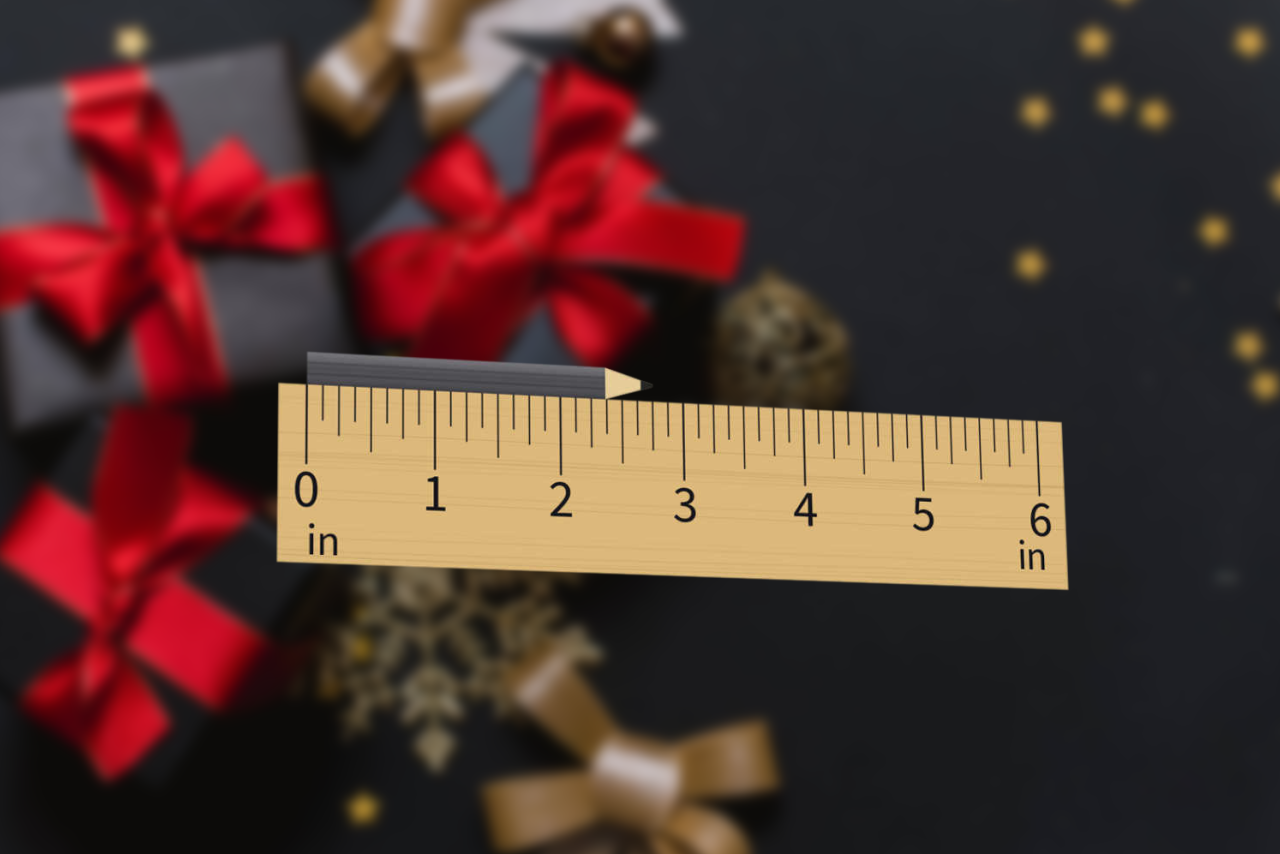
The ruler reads 2.75in
